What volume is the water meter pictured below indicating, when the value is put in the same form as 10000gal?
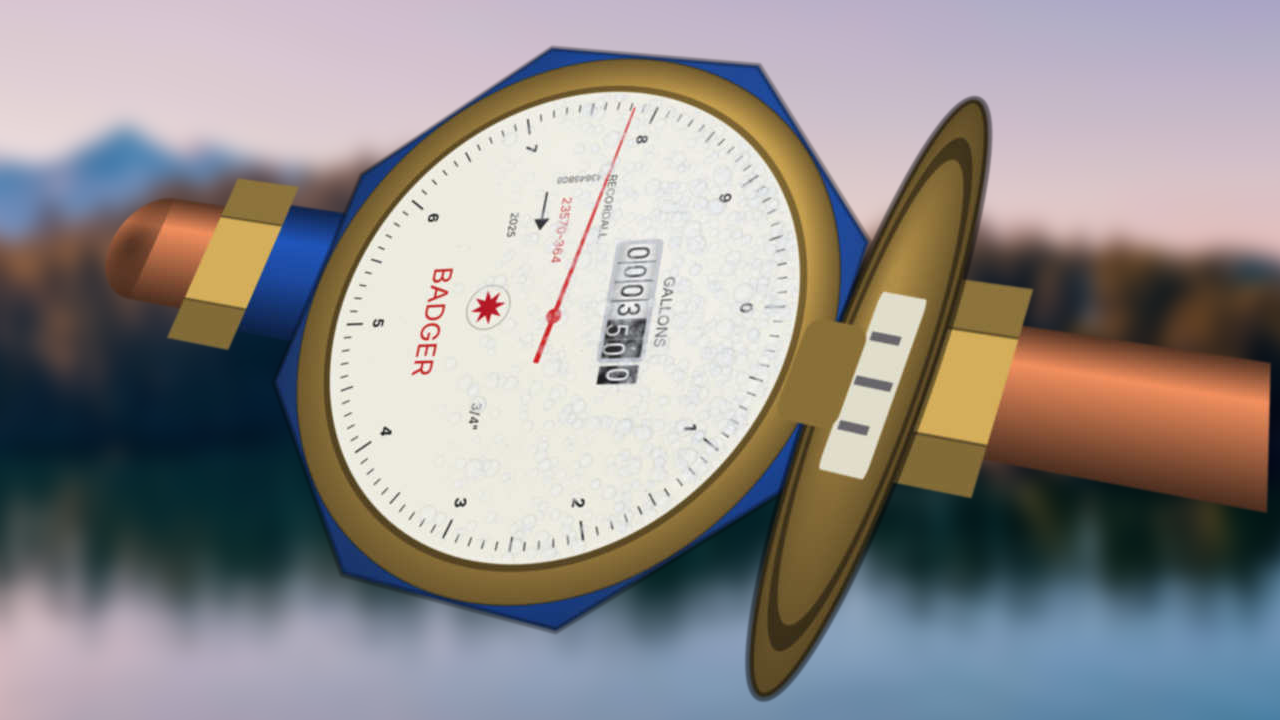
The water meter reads 3497.8gal
